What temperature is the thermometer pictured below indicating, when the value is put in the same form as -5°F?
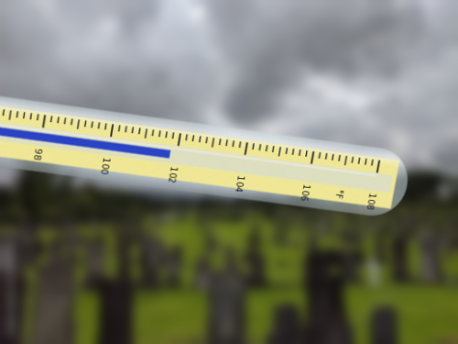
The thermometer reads 101.8°F
